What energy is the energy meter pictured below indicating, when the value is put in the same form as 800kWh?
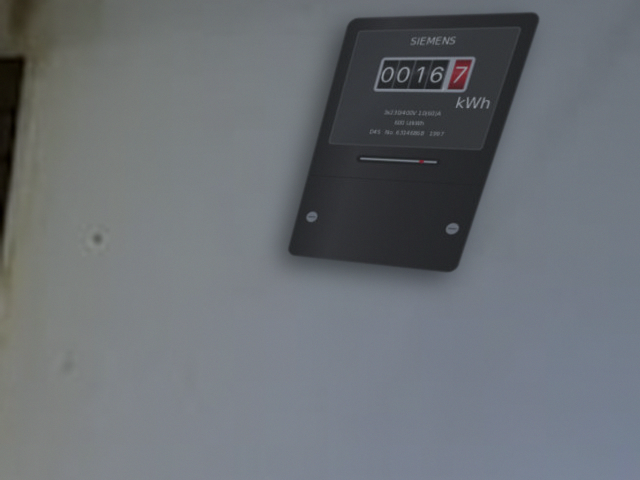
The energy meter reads 16.7kWh
